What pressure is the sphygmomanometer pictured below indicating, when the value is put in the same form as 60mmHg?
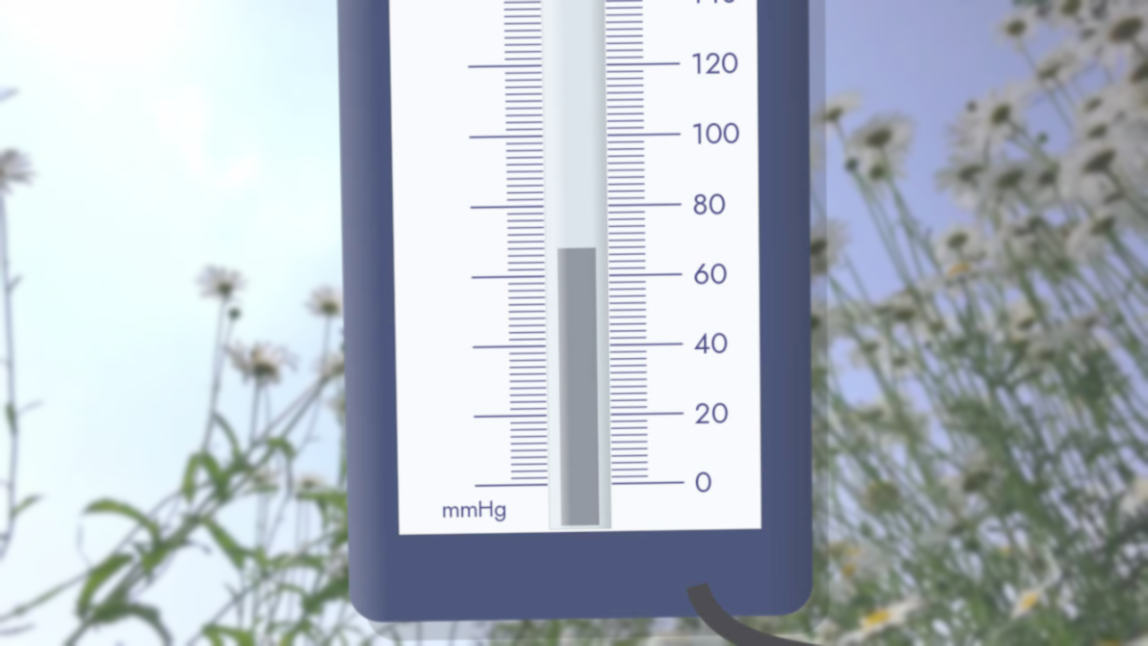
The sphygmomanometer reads 68mmHg
